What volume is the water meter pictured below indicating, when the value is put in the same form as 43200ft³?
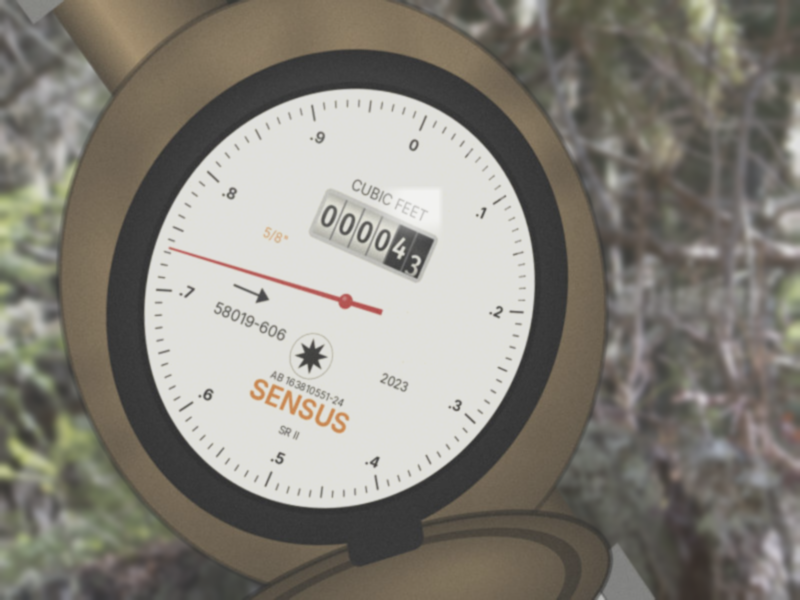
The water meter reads 42.73ft³
